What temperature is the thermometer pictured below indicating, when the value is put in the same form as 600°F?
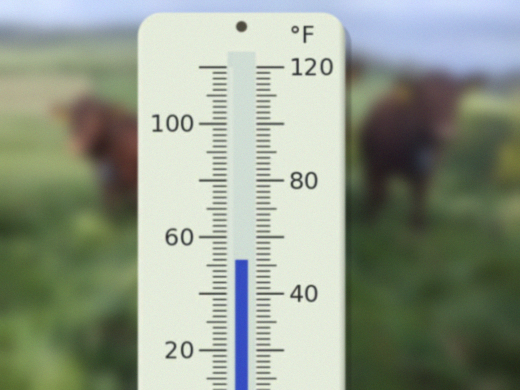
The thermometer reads 52°F
